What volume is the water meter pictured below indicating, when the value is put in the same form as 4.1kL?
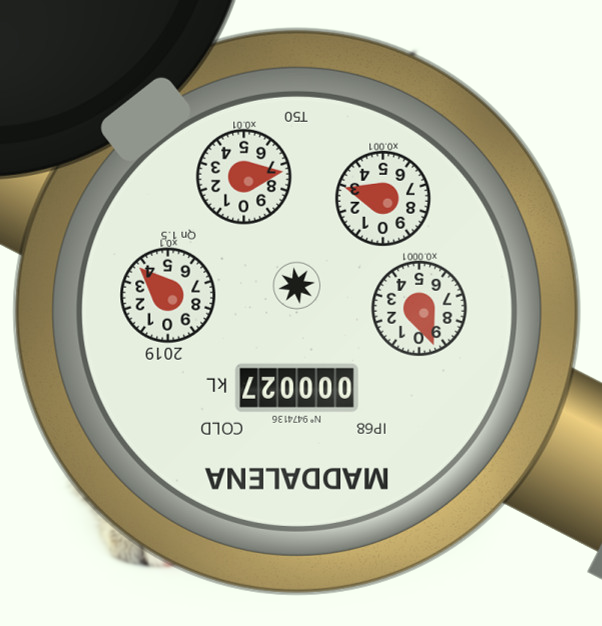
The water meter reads 27.3729kL
